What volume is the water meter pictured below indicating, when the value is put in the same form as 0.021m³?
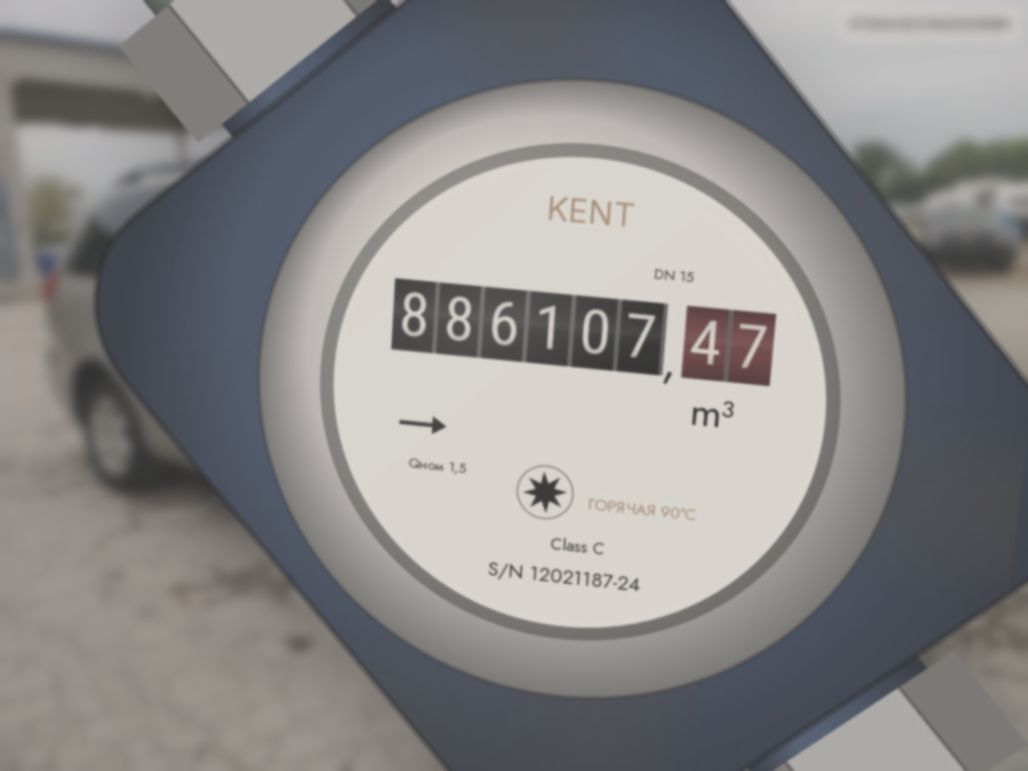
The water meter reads 886107.47m³
